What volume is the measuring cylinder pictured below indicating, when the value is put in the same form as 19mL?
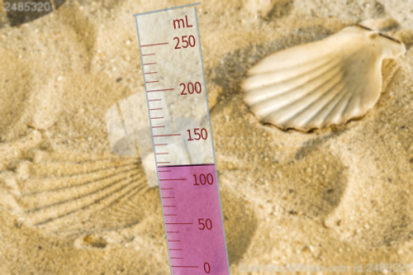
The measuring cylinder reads 115mL
